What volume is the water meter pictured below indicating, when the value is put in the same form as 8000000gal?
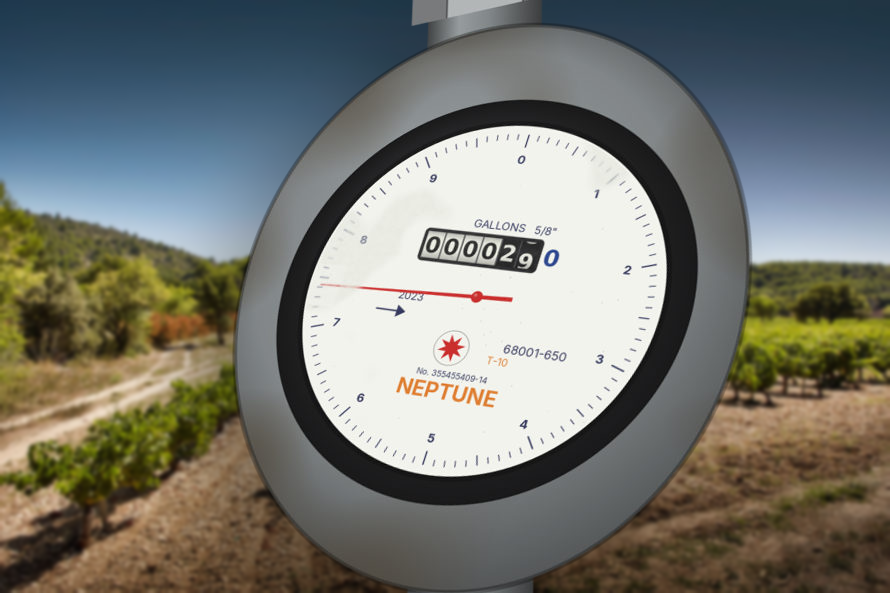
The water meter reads 287.4gal
